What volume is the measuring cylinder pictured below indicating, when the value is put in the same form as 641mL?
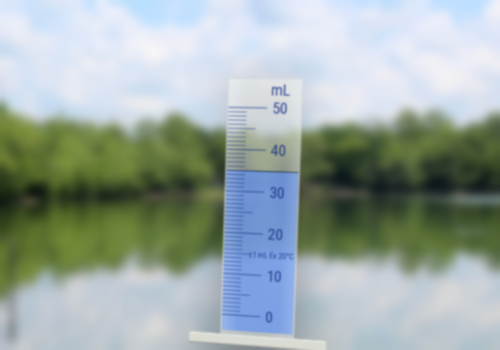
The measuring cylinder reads 35mL
